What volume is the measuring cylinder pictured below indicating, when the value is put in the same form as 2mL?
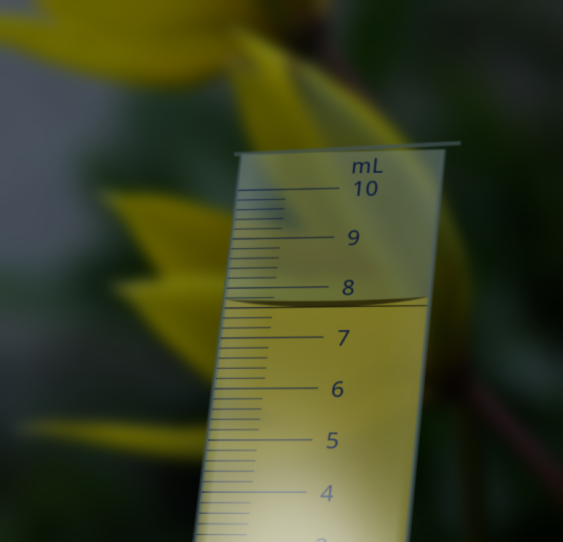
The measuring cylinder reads 7.6mL
